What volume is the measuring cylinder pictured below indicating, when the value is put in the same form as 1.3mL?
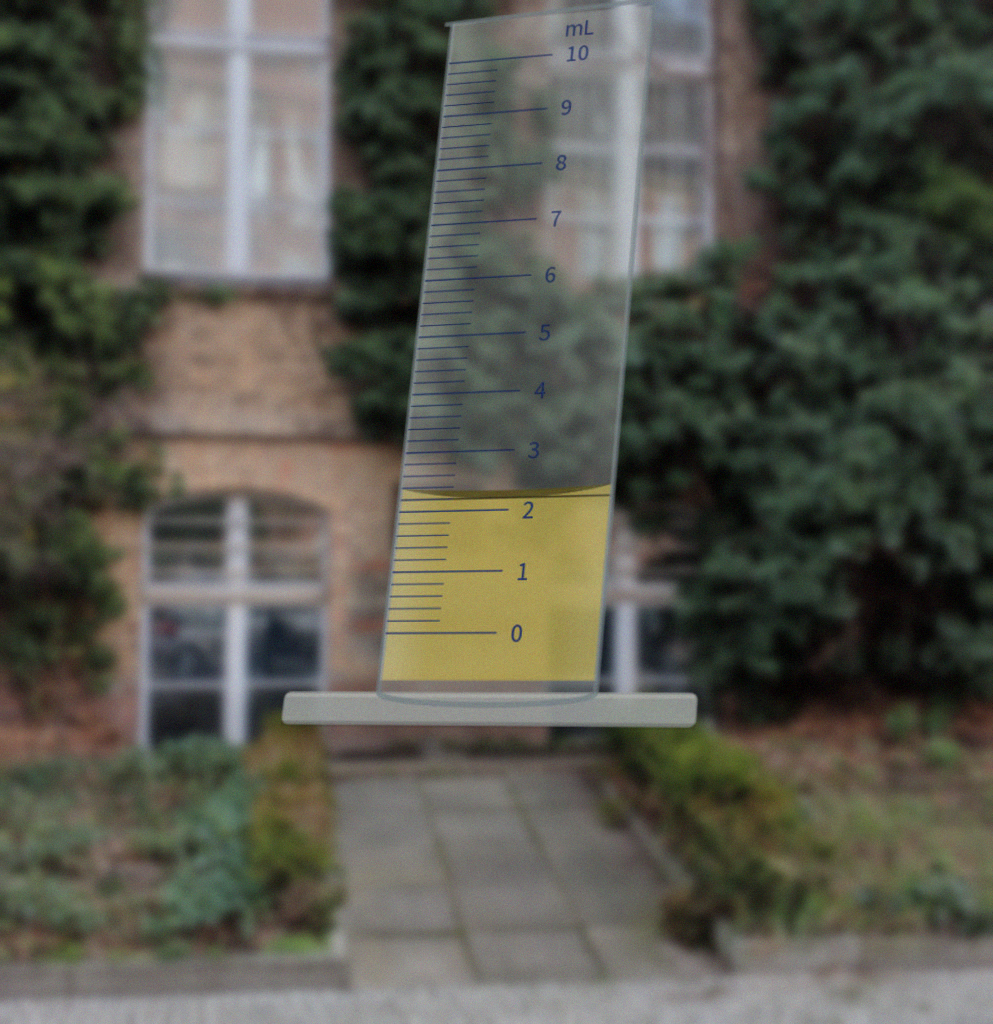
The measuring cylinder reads 2.2mL
